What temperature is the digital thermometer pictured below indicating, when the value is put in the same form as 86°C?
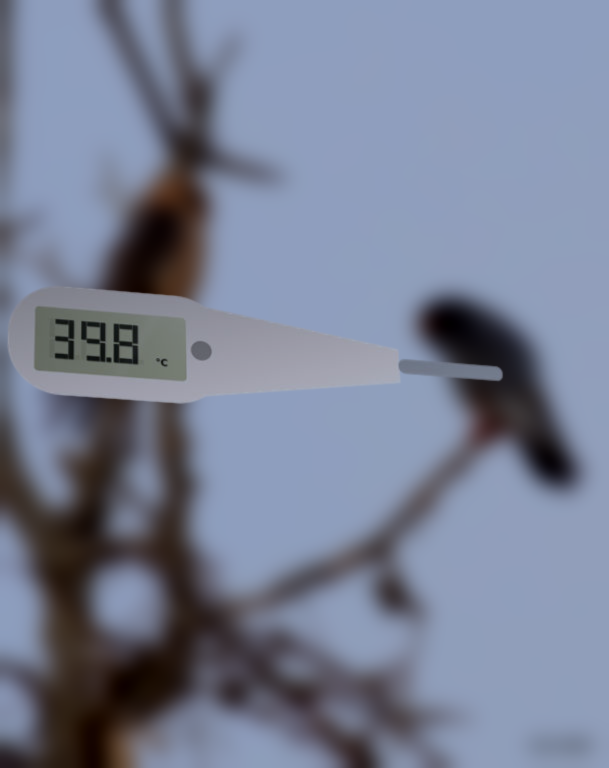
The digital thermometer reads 39.8°C
